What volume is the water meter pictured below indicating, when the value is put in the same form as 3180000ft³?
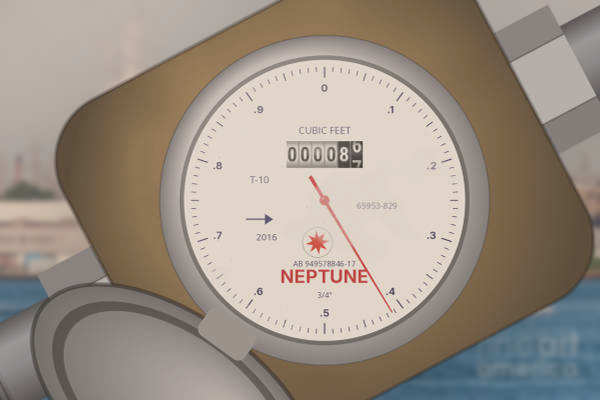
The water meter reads 86.41ft³
